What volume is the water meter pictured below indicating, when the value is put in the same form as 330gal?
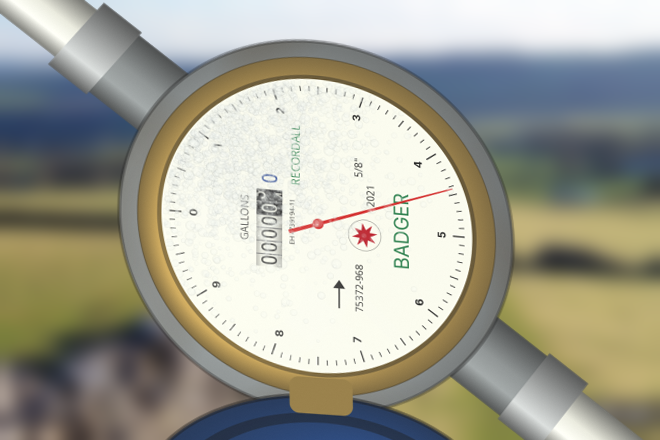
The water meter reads 34.4gal
